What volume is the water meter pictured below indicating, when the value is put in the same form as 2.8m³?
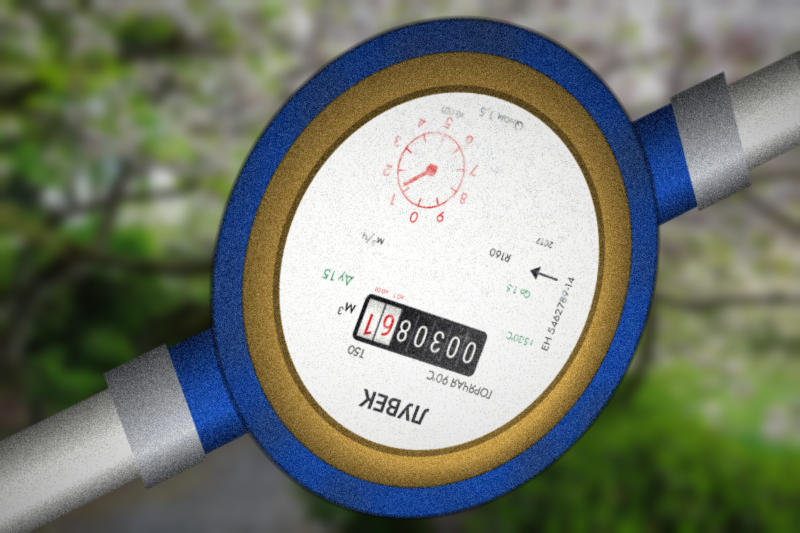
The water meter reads 308.611m³
